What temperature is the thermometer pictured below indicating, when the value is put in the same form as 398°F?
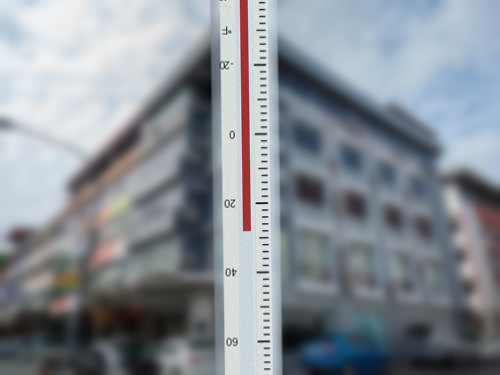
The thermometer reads 28°F
